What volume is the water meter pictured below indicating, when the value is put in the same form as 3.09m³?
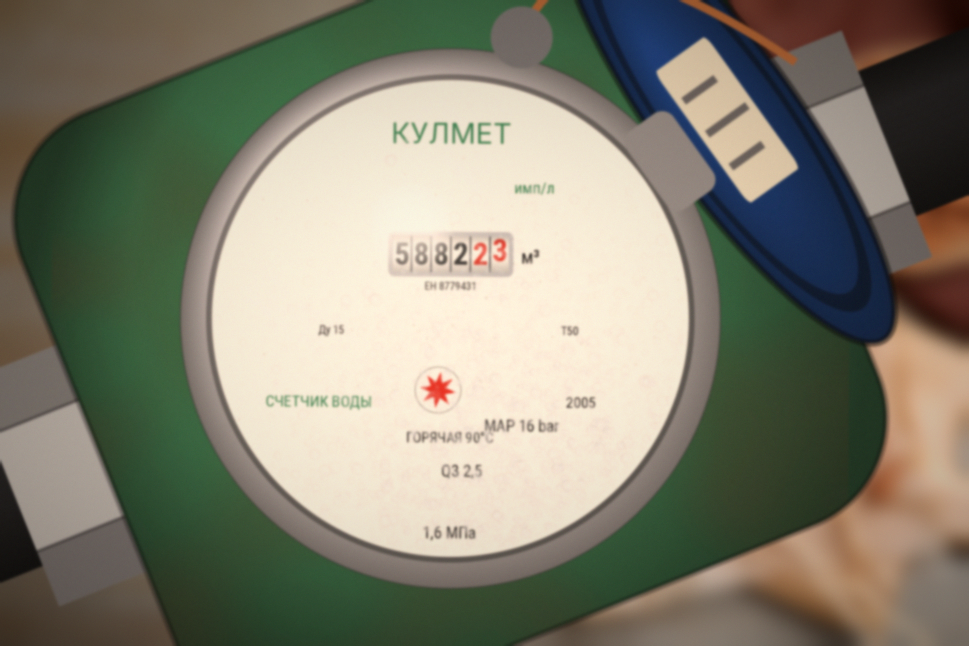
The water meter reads 5882.23m³
